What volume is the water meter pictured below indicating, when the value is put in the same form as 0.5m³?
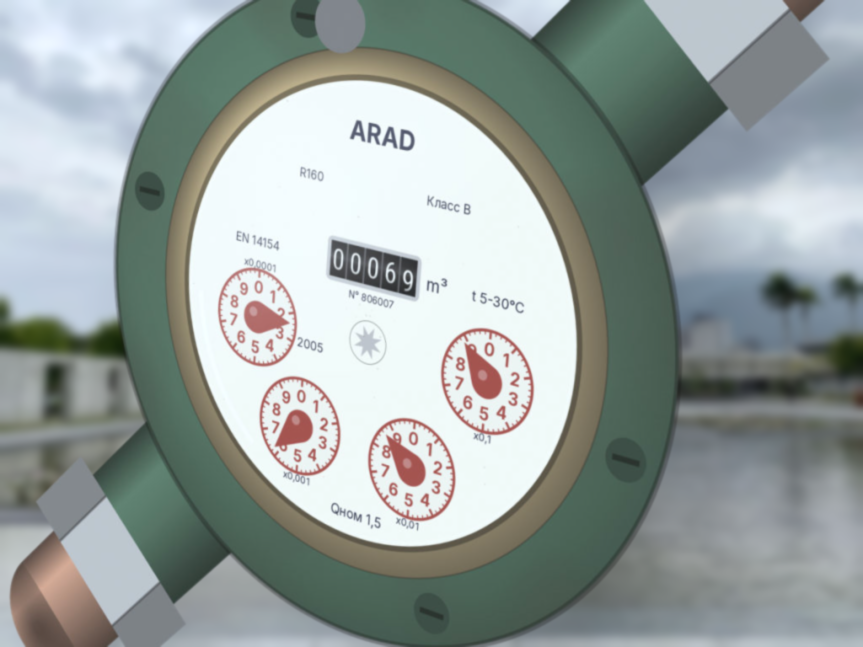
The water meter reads 68.8862m³
